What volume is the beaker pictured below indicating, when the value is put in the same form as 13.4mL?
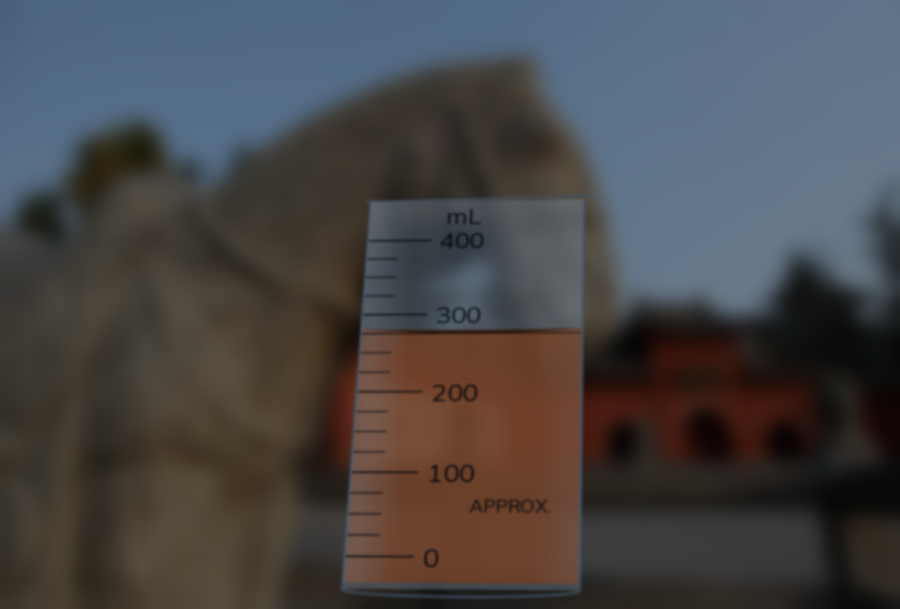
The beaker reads 275mL
